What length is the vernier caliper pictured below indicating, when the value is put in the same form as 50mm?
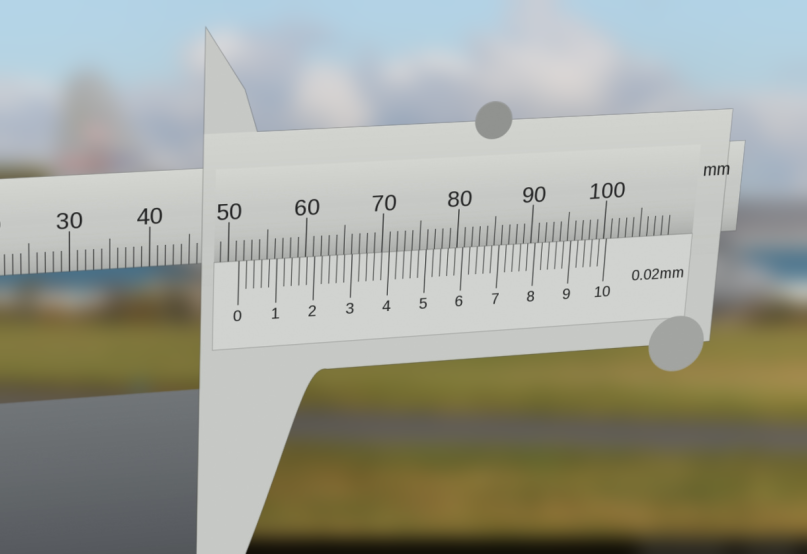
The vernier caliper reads 51.4mm
